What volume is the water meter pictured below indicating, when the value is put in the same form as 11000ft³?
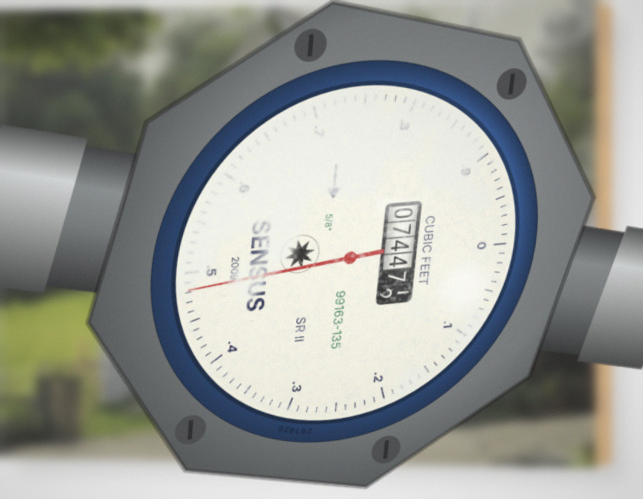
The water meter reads 74471.48ft³
